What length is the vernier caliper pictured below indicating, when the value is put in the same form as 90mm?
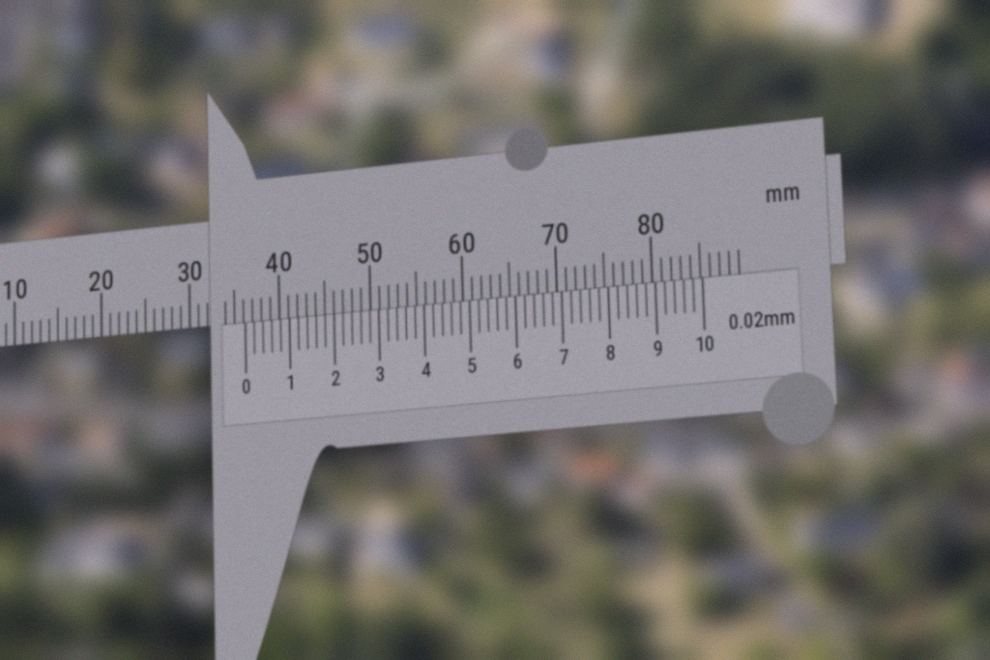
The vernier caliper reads 36.2mm
